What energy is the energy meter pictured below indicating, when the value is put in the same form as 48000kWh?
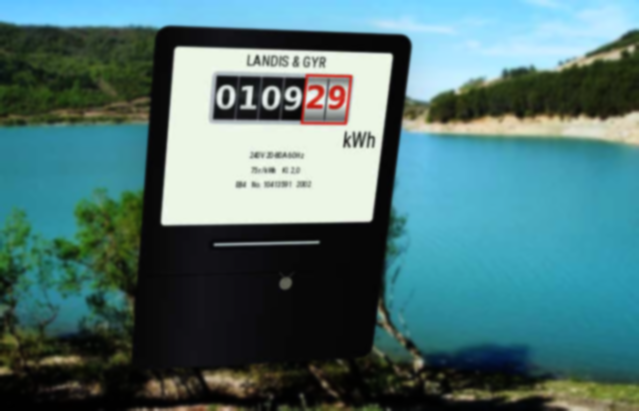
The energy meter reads 109.29kWh
